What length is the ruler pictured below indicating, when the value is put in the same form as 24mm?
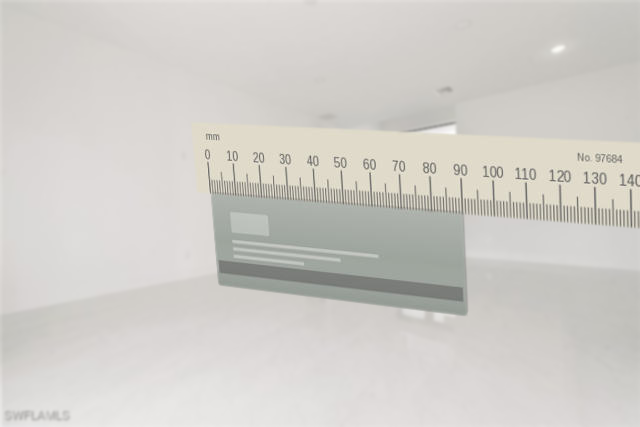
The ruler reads 90mm
